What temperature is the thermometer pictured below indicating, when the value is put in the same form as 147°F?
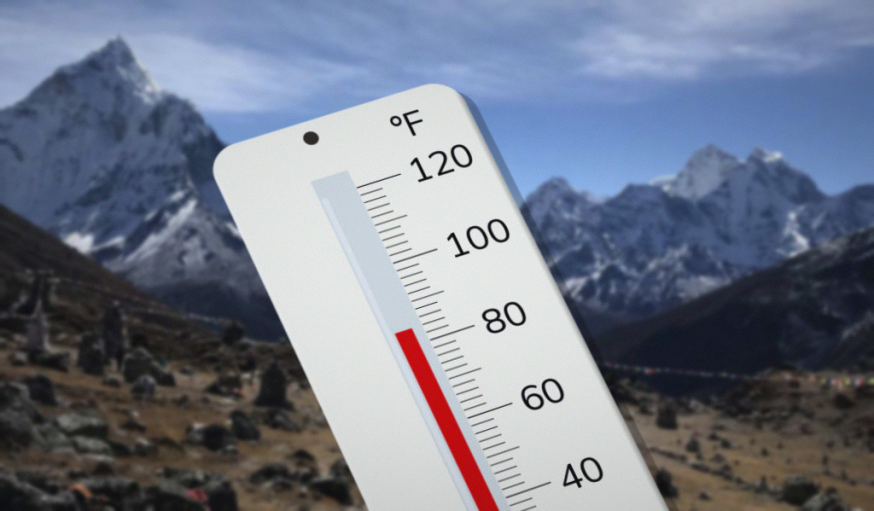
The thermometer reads 84°F
